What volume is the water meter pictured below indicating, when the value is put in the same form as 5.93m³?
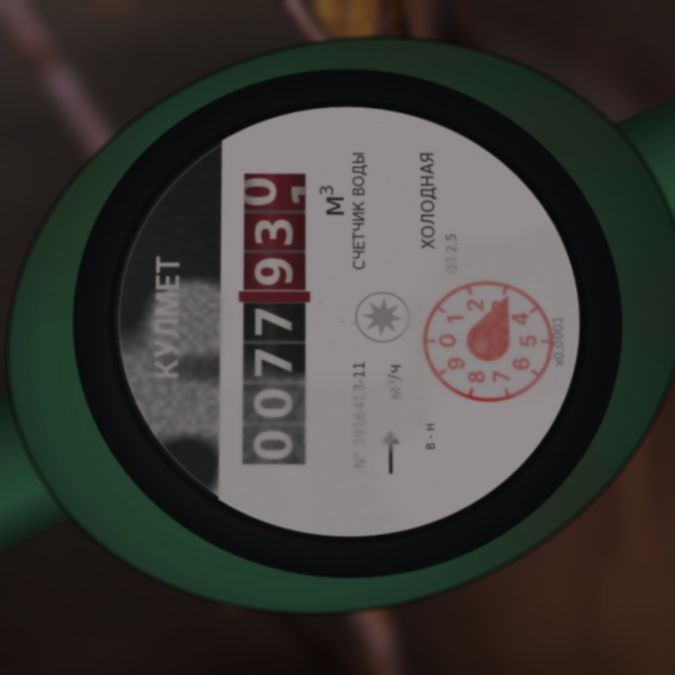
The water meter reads 77.9303m³
